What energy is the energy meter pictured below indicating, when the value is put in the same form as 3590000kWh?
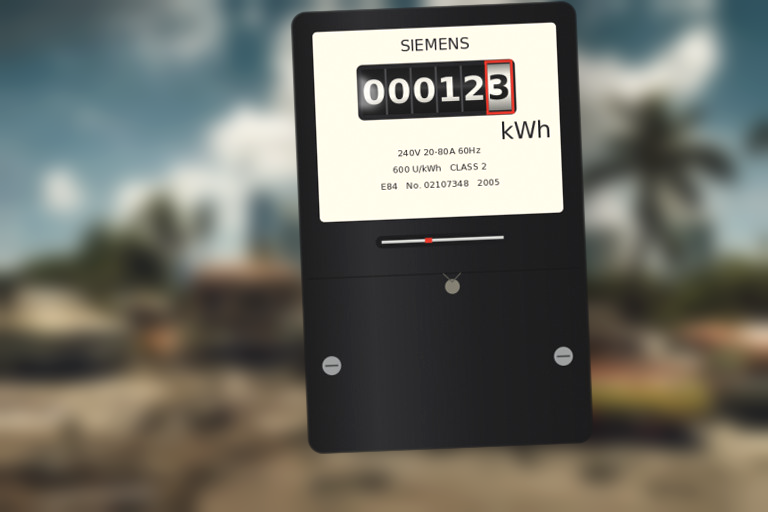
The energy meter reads 12.3kWh
